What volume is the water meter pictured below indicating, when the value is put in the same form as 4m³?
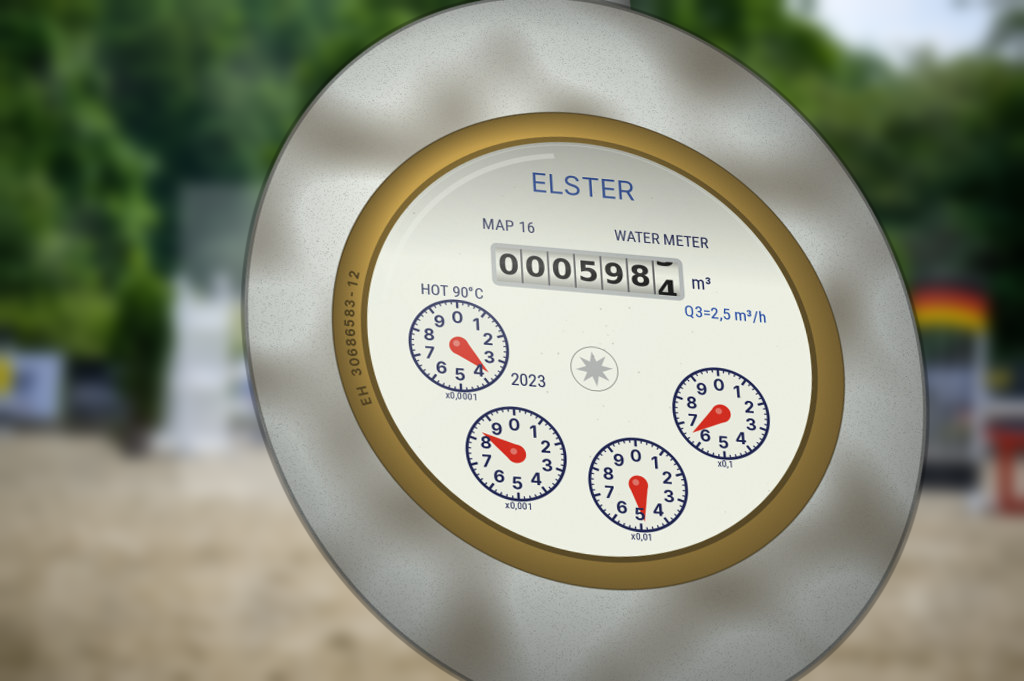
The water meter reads 5983.6483m³
